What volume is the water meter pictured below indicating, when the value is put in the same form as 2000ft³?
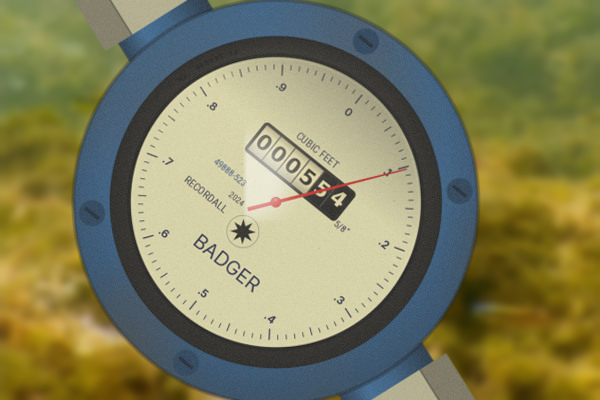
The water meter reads 554.10ft³
